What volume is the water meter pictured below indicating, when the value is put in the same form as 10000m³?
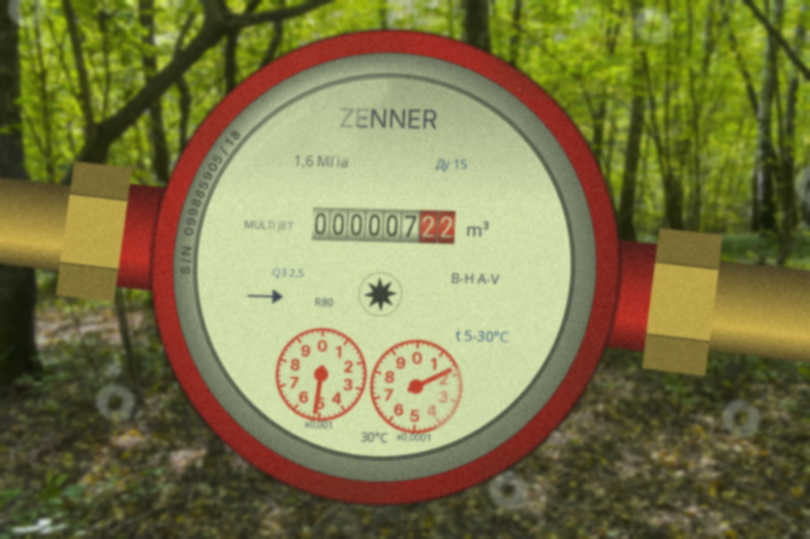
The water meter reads 7.2251m³
